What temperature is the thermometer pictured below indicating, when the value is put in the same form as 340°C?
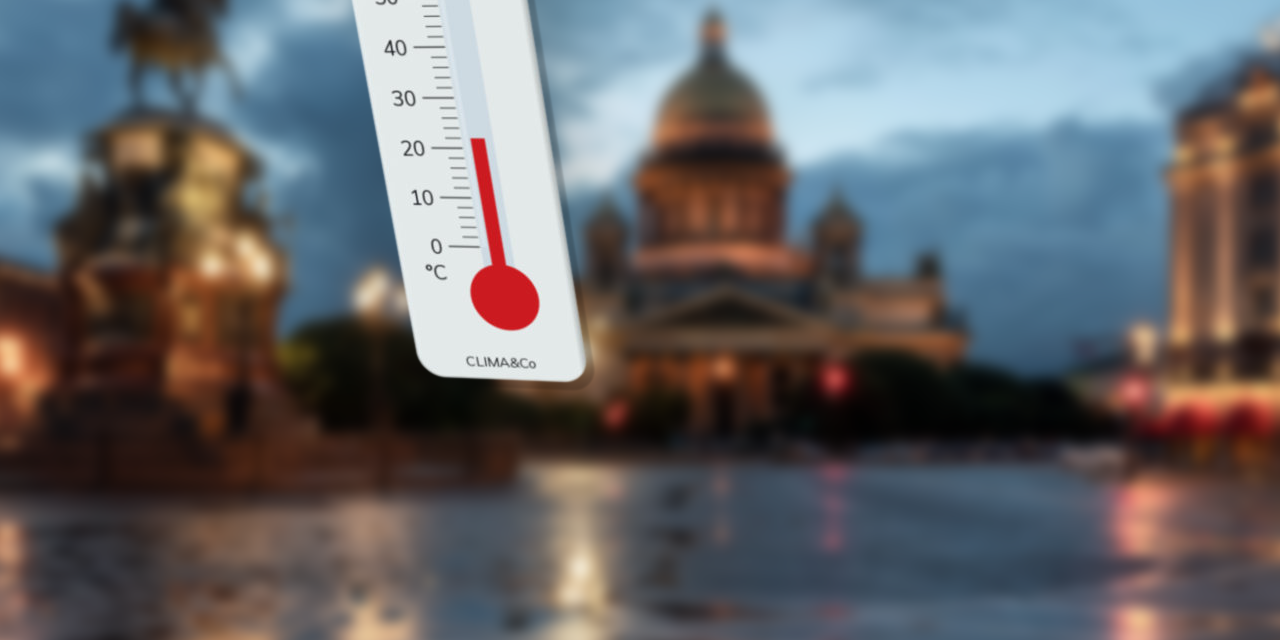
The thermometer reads 22°C
